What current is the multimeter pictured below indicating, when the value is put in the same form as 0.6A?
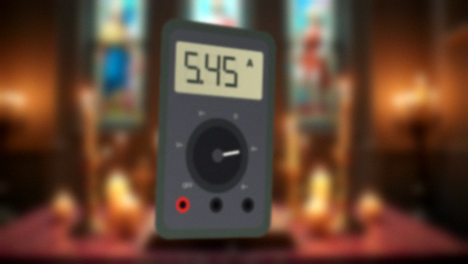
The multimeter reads 5.45A
